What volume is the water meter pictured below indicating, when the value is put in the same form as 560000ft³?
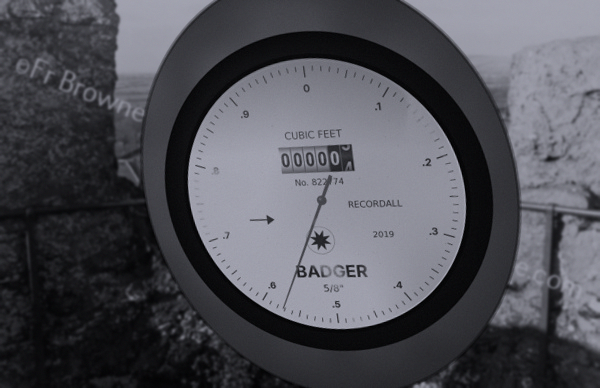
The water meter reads 3.57ft³
